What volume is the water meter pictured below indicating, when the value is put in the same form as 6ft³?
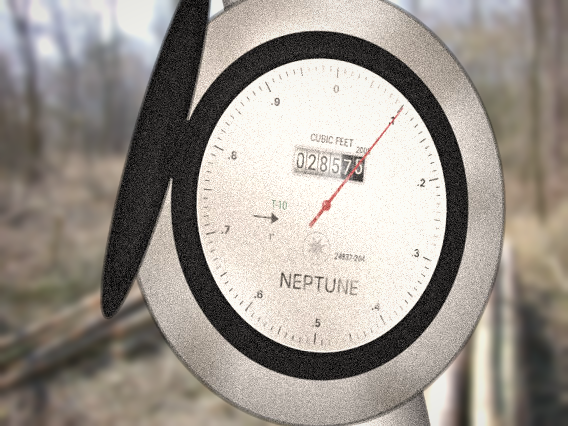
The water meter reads 28575.10ft³
